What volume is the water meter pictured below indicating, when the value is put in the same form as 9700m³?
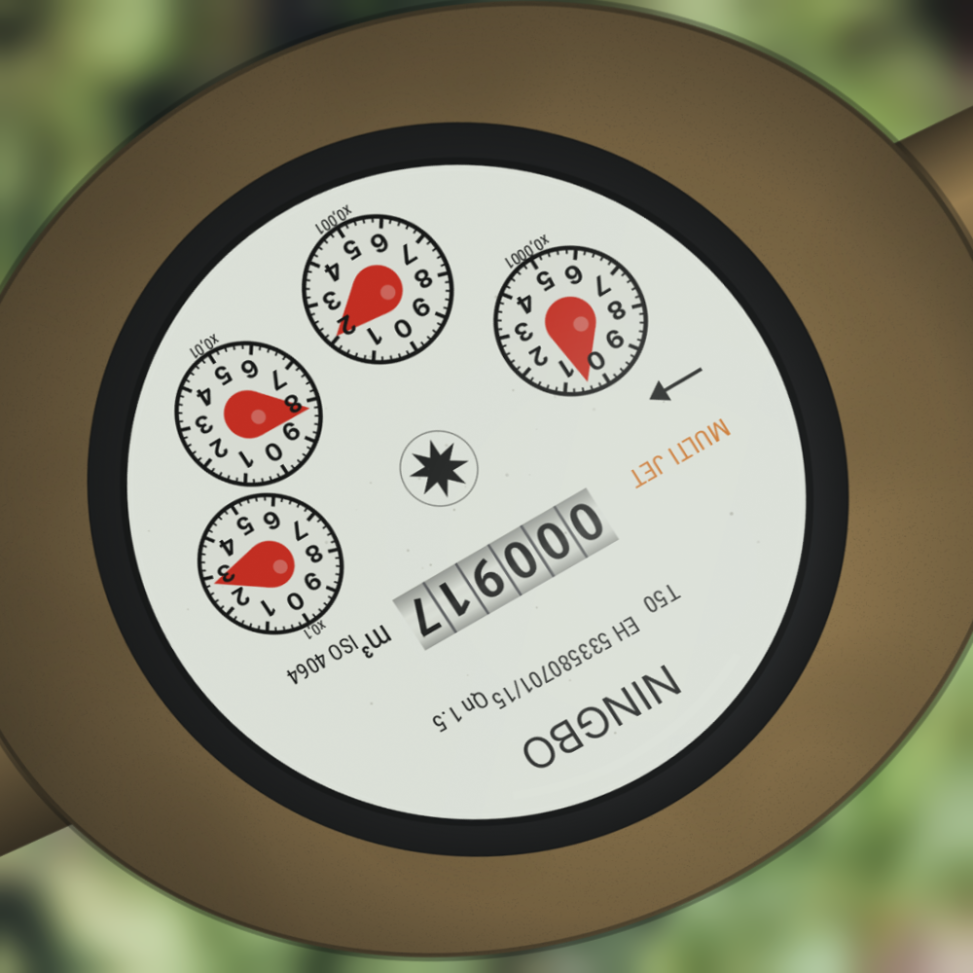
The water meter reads 917.2820m³
